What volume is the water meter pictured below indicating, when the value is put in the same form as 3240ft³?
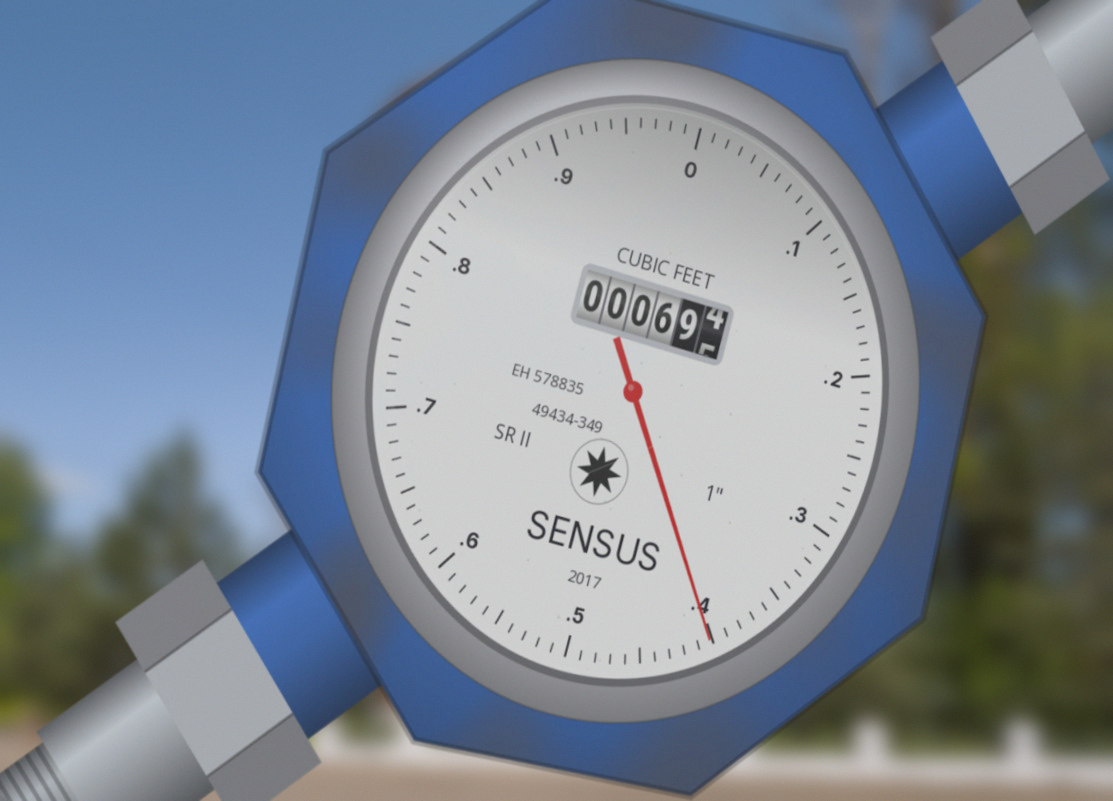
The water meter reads 694.40ft³
